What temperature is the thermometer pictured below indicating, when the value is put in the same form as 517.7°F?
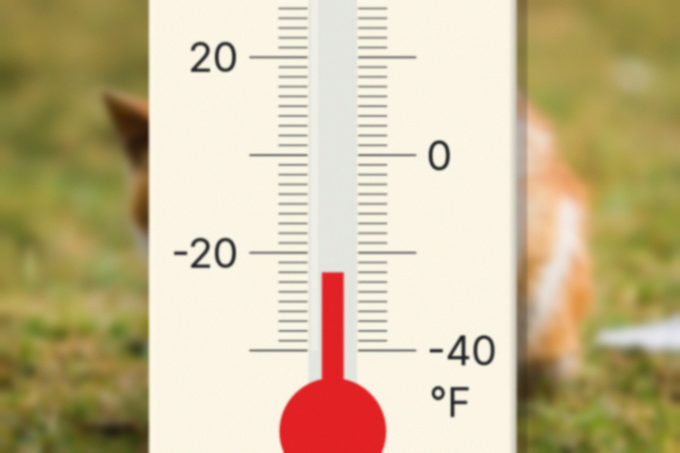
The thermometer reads -24°F
